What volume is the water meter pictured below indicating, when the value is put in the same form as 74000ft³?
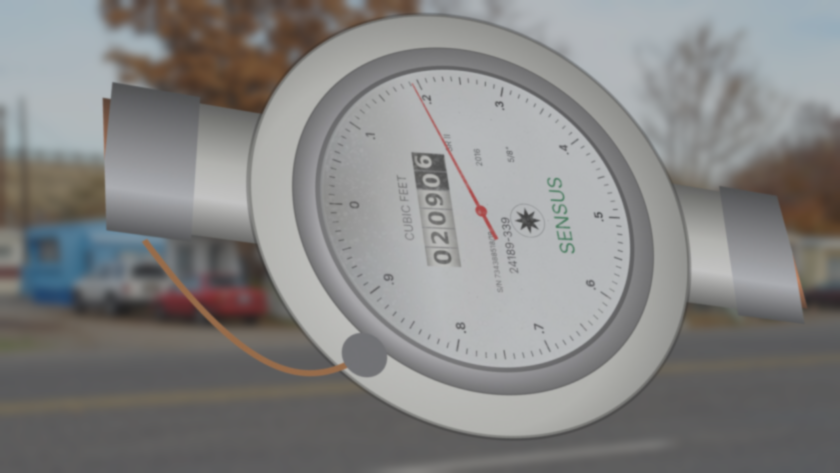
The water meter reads 20906.19ft³
